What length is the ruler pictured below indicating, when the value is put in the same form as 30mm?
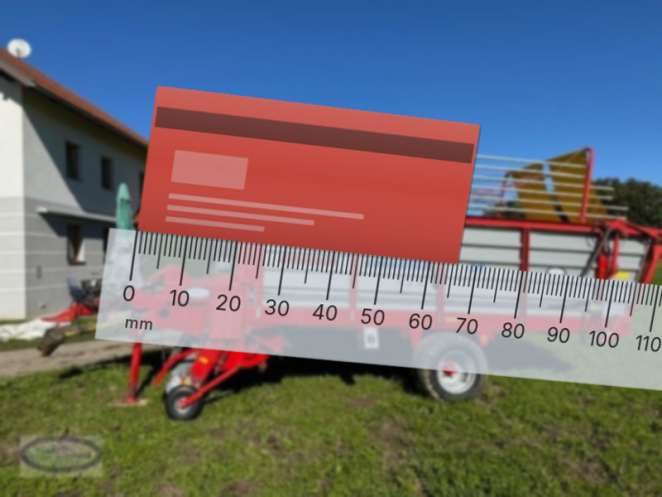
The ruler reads 66mm
